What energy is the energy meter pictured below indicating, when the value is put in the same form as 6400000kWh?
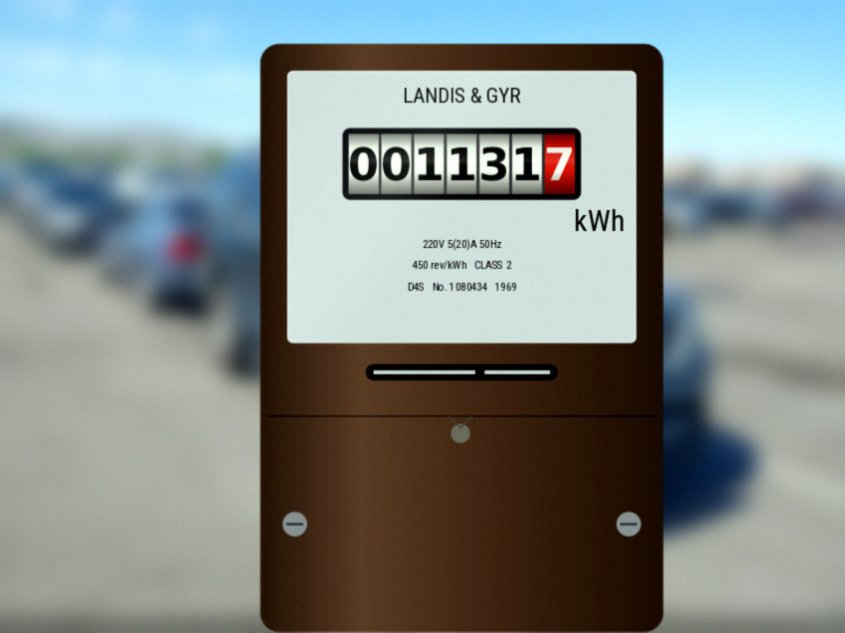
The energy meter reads 1131.7kWh
